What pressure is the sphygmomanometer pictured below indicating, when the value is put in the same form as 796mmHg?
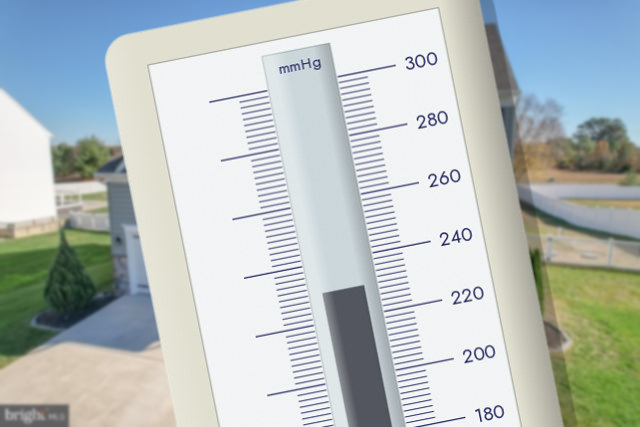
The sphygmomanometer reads 230mmHg
